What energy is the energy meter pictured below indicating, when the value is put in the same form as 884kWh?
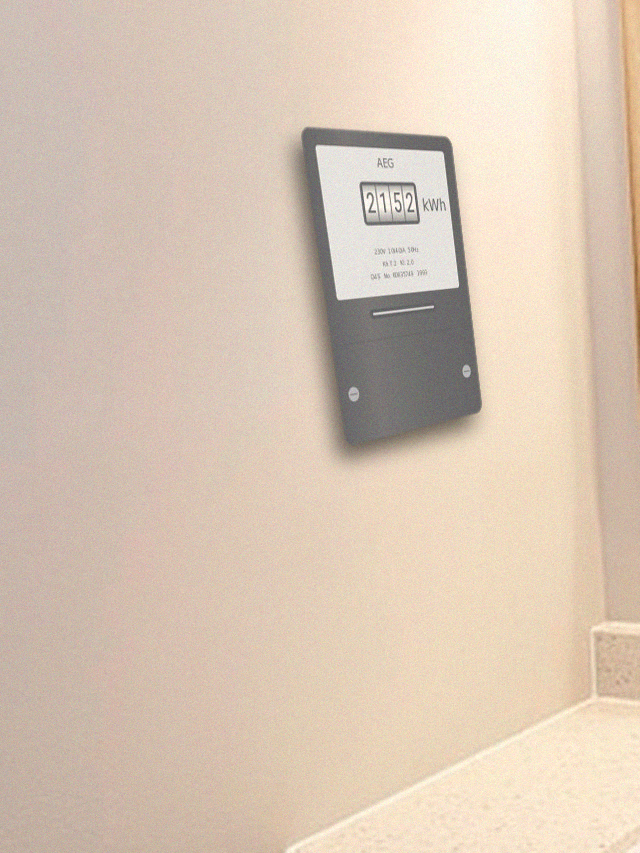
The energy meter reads 2152kWh
